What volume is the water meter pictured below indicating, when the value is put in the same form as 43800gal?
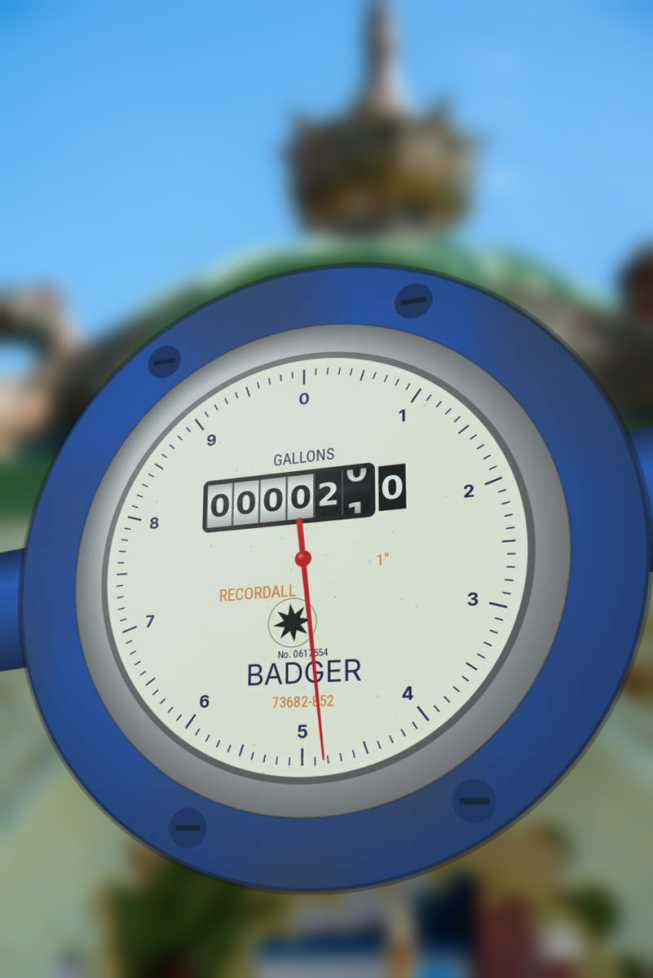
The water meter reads 204.8gal
